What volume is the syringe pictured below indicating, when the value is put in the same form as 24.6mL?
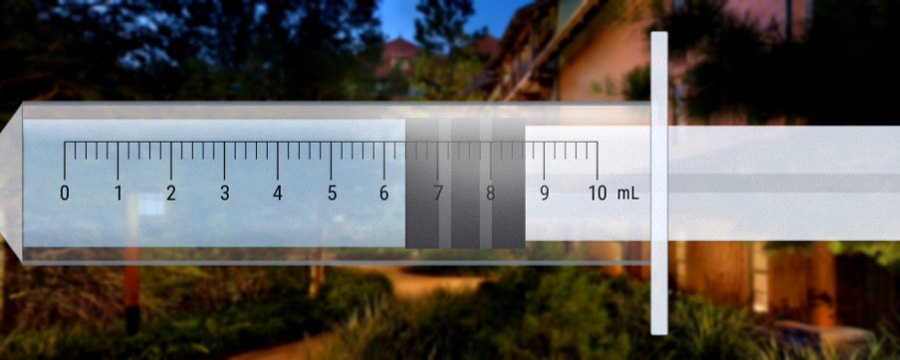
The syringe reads 6.4mL
